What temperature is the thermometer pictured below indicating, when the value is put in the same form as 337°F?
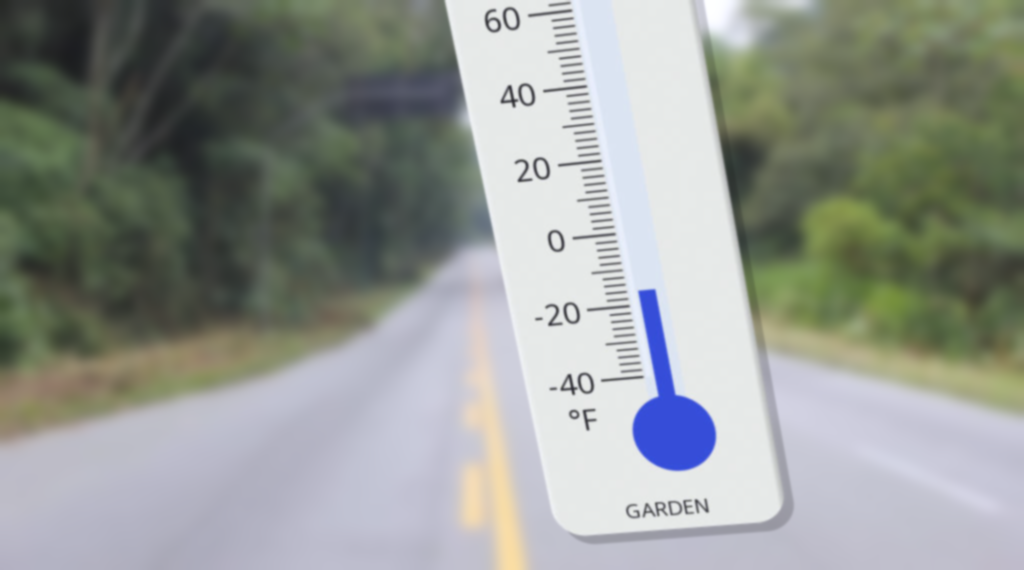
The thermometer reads -16°F
